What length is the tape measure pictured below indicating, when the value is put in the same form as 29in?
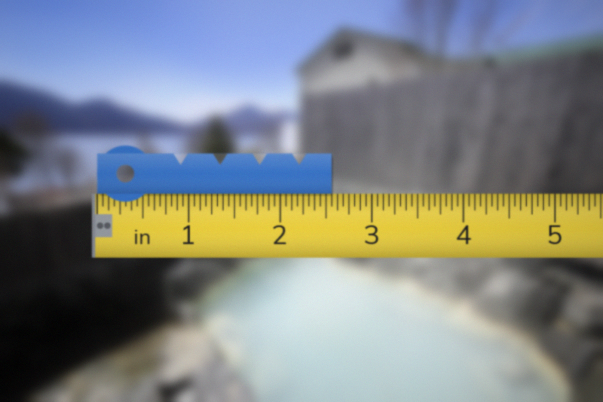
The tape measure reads 2.5625in
